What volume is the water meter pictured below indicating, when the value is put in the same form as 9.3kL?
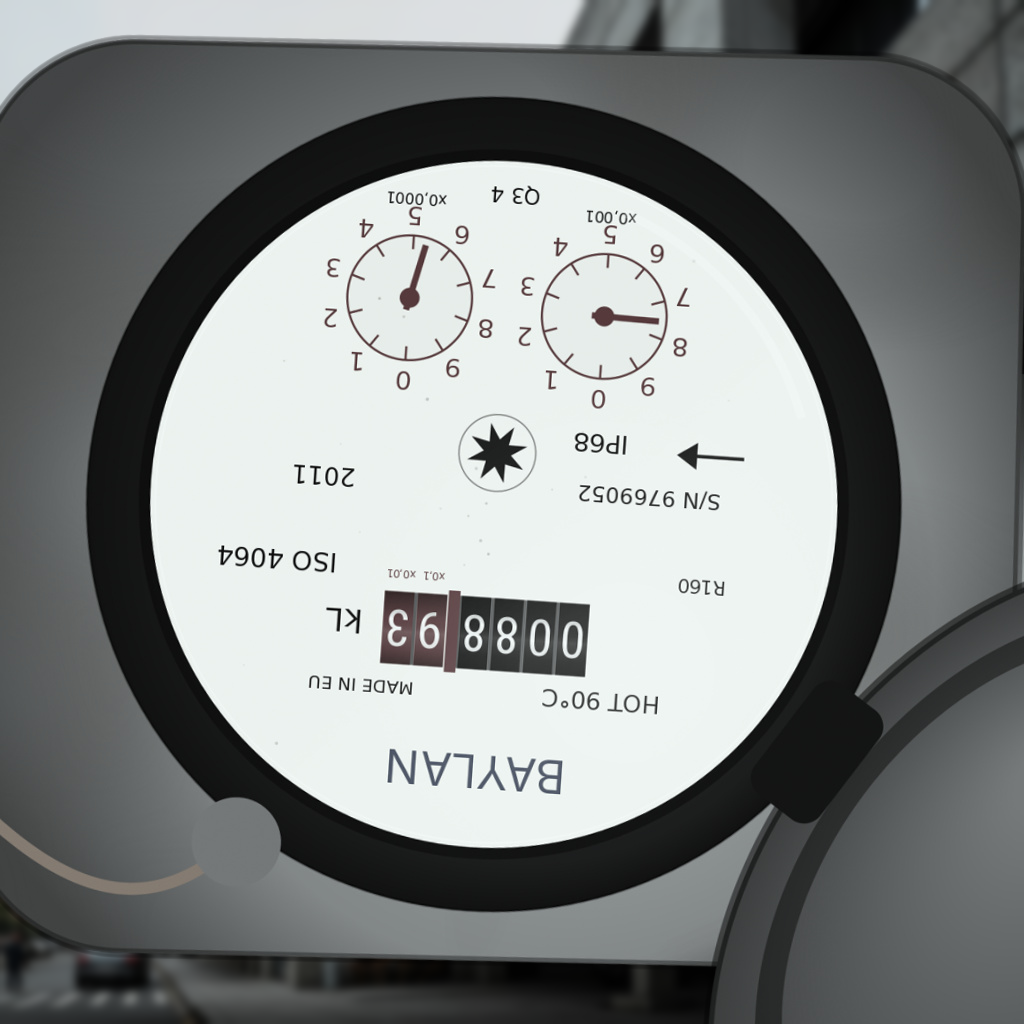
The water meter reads 88.9375kL
